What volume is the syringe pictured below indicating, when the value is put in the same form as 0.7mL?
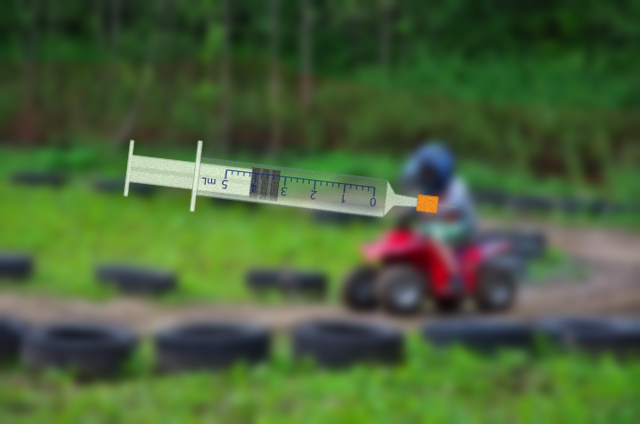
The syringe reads 3.2mL
